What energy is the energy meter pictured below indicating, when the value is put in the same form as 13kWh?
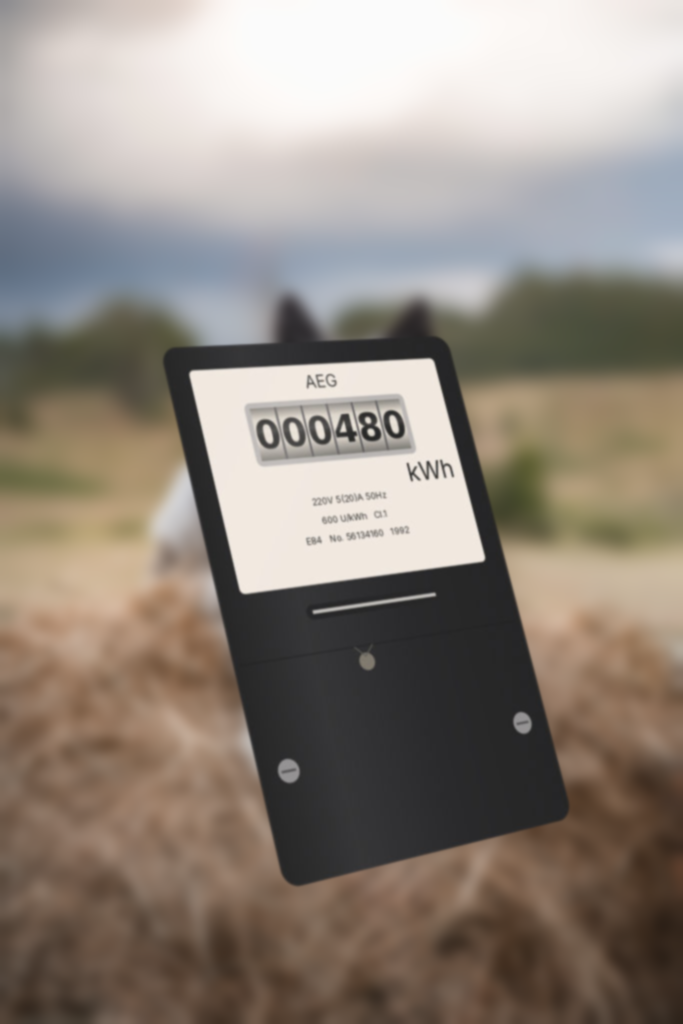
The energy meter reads 480kWh
